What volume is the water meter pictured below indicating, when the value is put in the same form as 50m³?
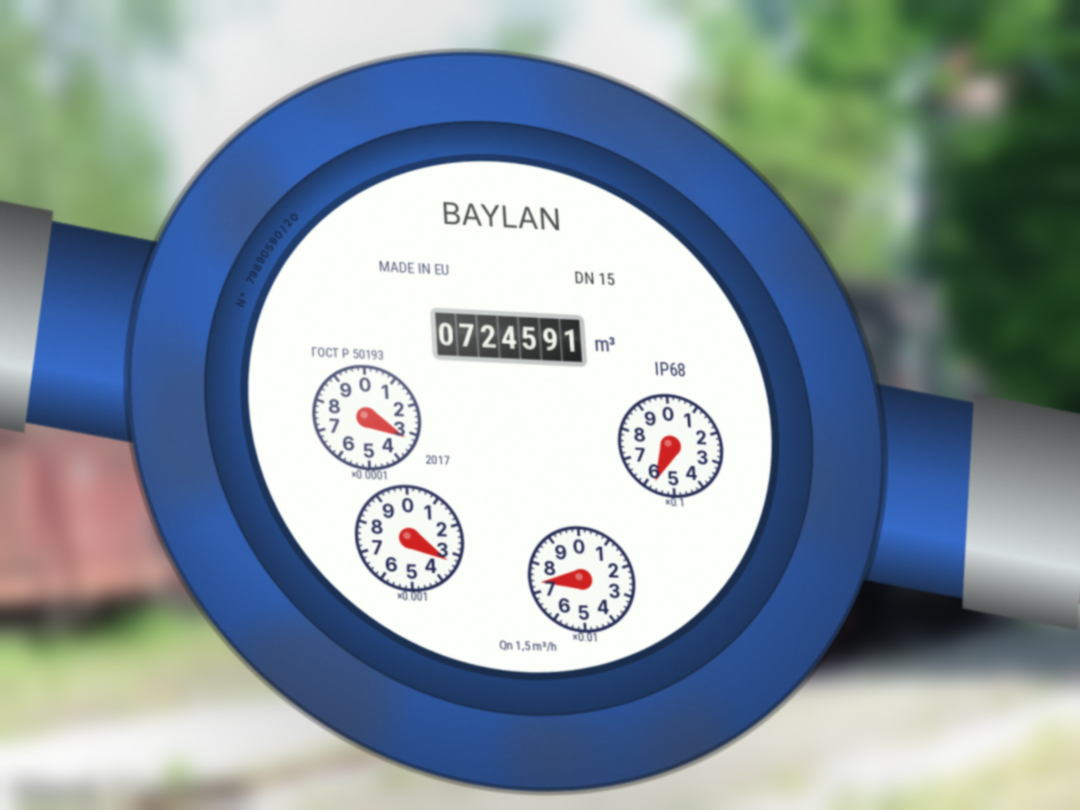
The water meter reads 724591.5733m³
